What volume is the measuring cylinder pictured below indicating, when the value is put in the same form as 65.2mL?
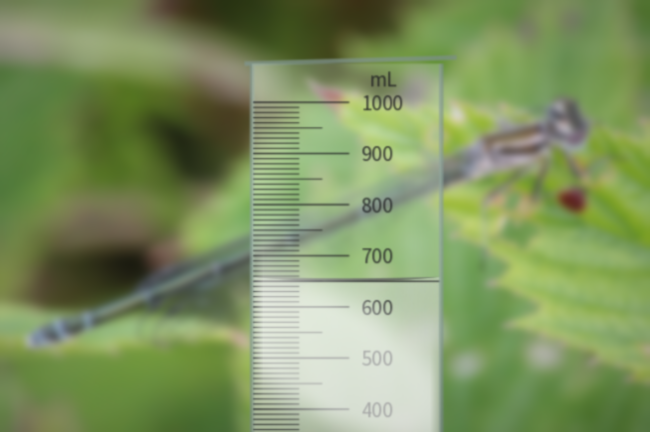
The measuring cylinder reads 650mL
